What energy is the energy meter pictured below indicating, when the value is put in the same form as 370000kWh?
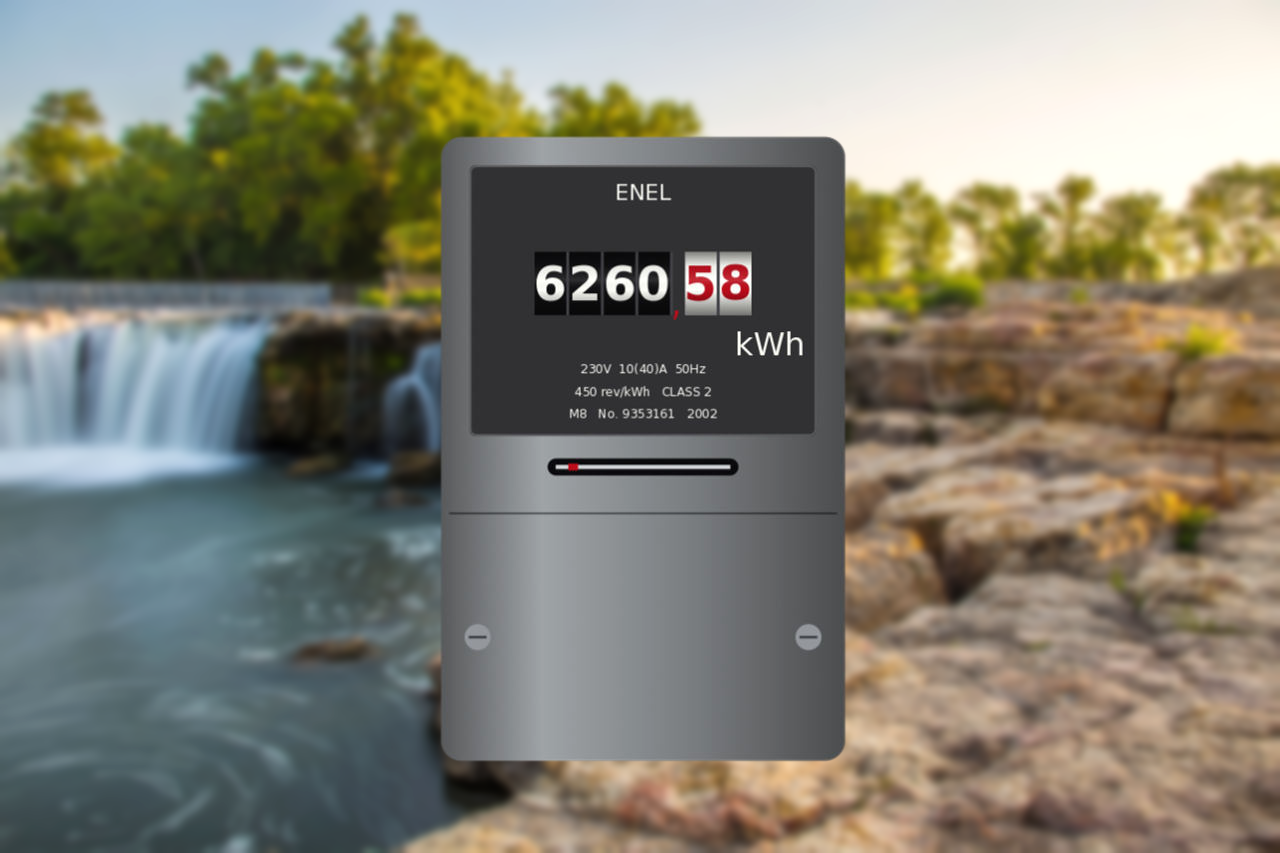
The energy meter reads 6260.58kWh
